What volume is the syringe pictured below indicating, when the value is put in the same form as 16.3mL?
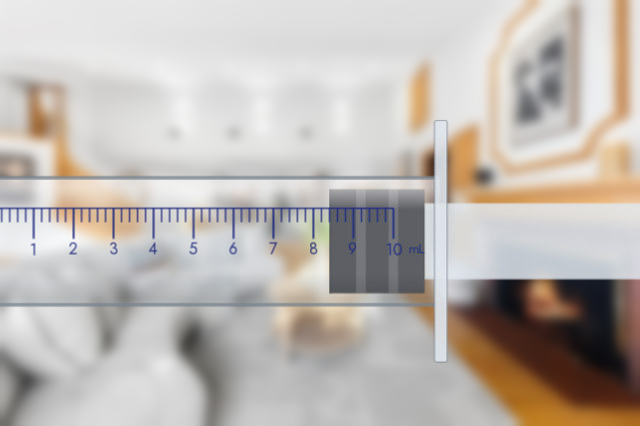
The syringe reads 8.4mL
